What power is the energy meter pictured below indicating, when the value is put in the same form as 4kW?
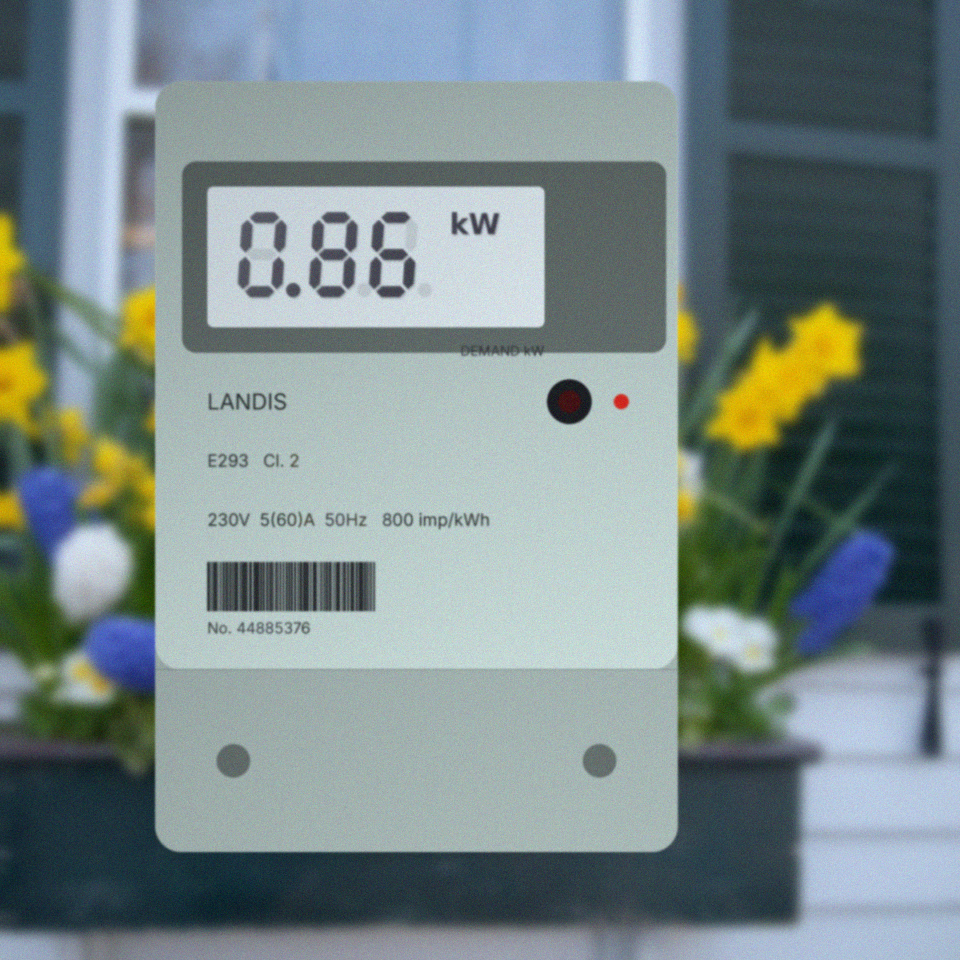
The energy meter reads 0.86kW
